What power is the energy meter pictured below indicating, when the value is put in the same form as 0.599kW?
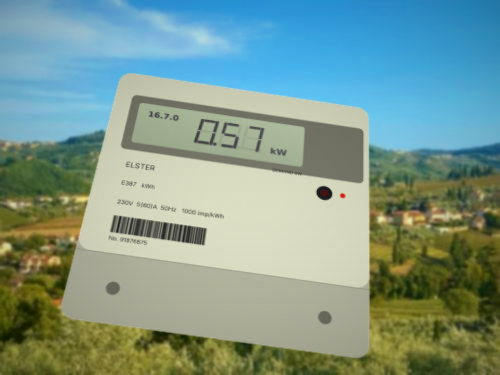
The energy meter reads 0.57kW
